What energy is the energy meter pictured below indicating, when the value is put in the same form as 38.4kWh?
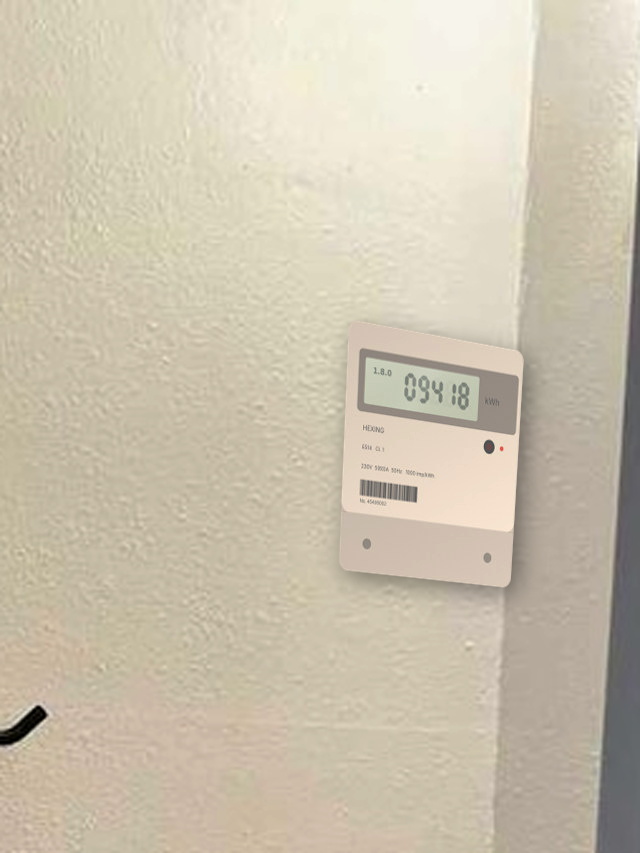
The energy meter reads 9418kWh
